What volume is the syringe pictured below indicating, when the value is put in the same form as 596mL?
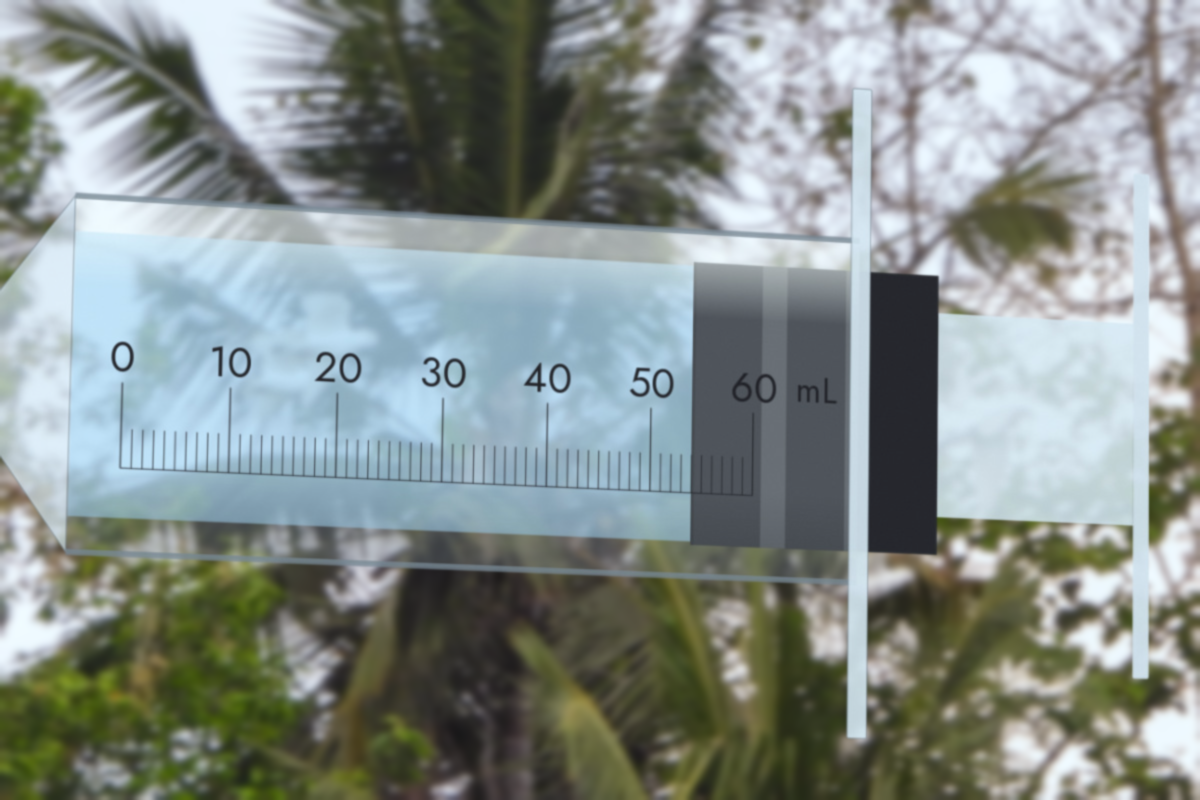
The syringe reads 54mL
